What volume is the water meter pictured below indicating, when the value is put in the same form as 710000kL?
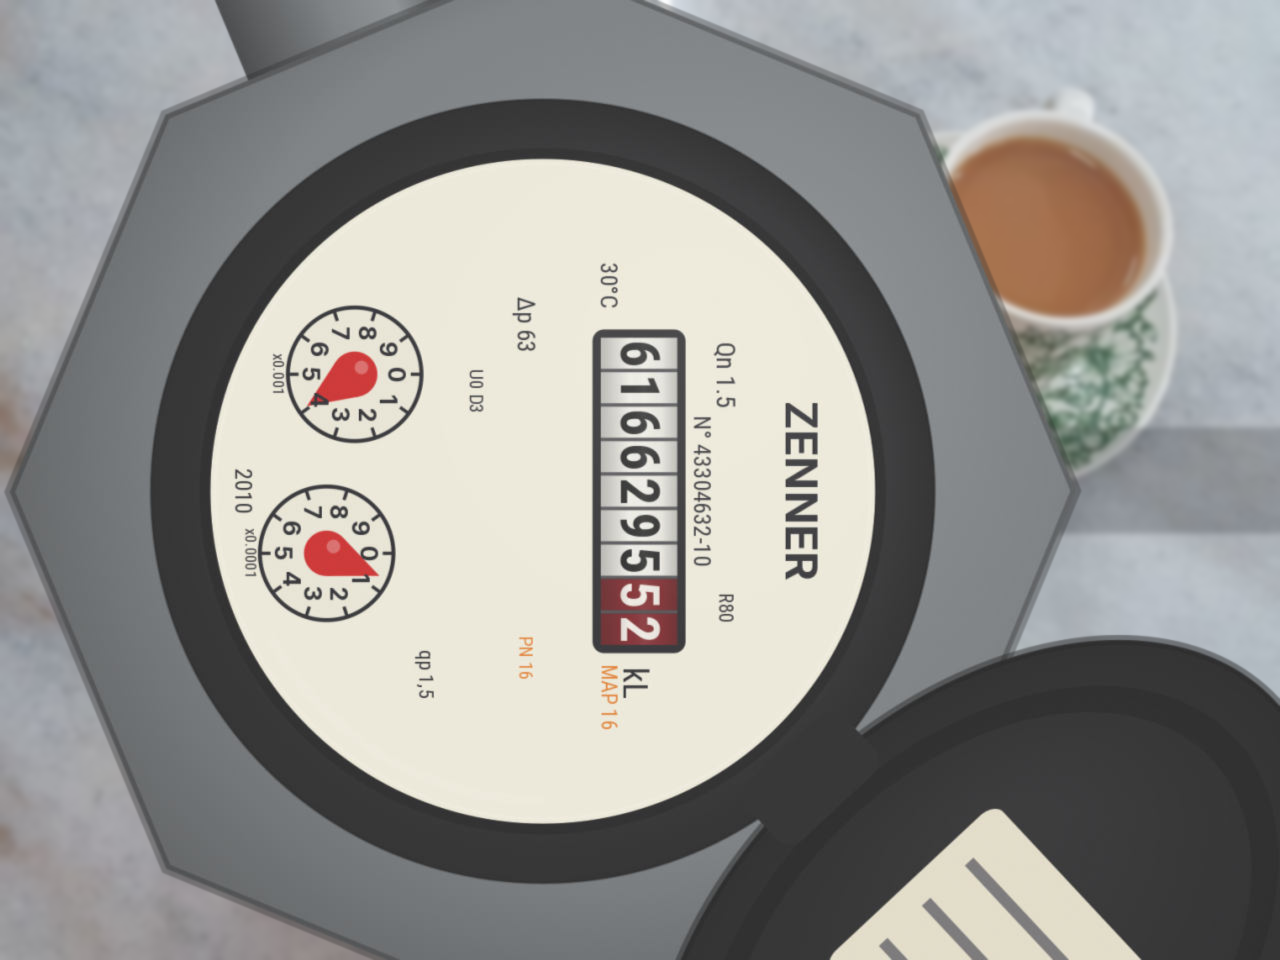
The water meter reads 6166295.5240kL
